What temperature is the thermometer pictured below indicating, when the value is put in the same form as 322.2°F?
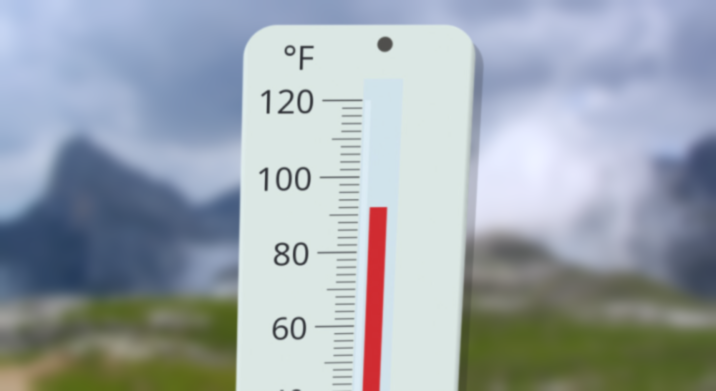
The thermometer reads 92°F
